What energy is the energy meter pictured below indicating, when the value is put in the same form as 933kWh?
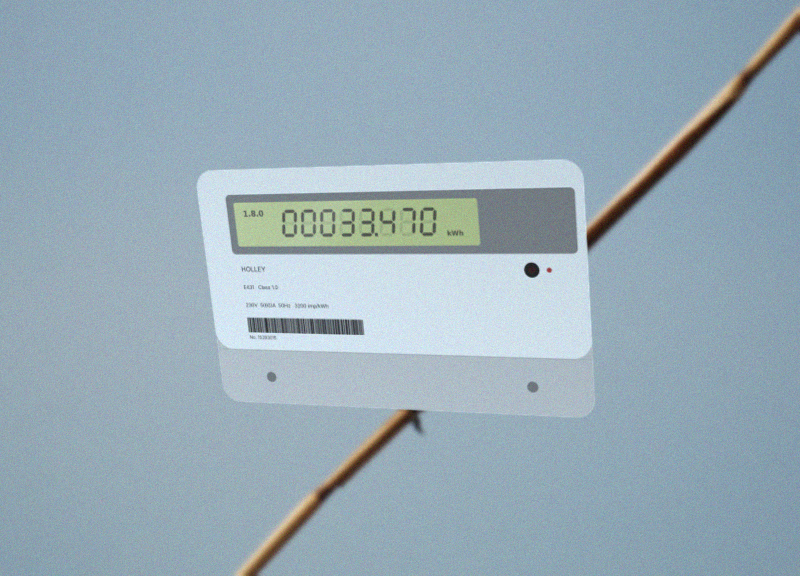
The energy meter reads 33.470kWh
